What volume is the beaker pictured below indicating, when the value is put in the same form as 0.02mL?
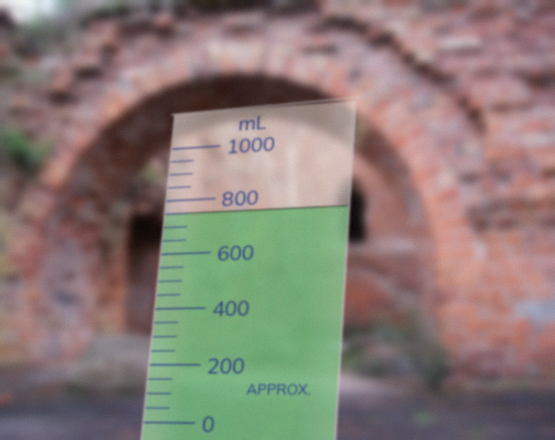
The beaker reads 750mL
